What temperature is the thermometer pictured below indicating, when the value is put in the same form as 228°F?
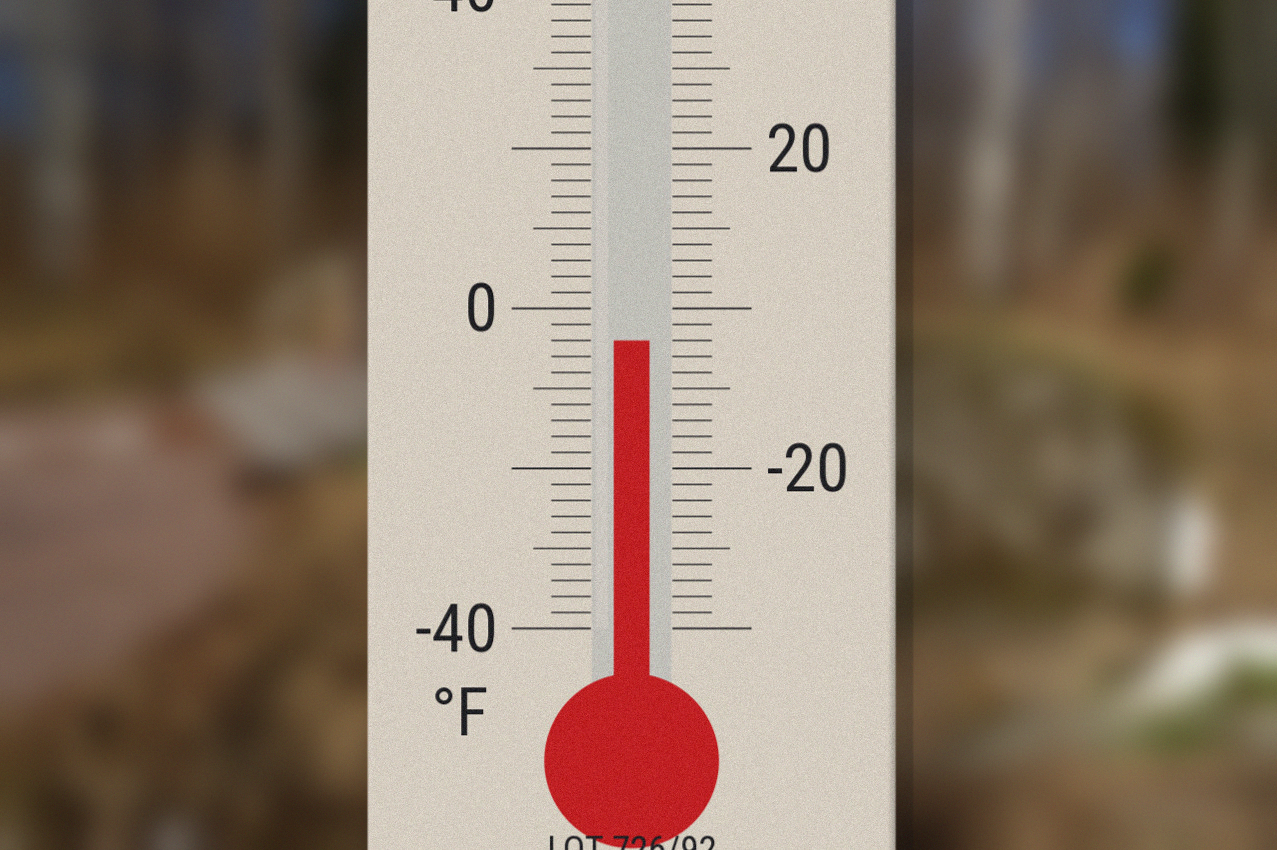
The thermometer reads -4°F
